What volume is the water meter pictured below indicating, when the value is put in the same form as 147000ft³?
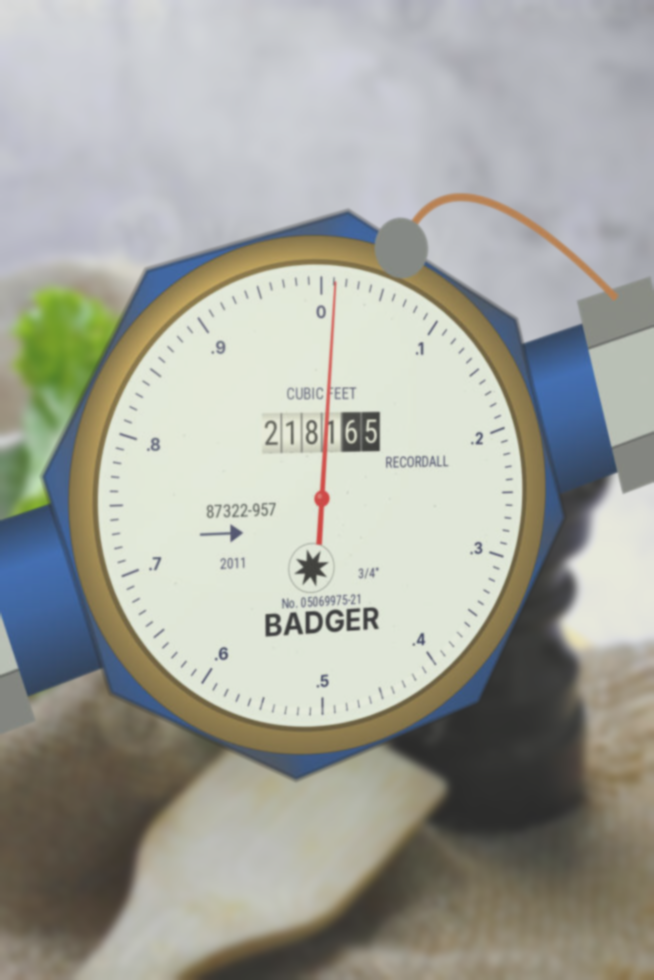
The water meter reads 218165.01ft³
